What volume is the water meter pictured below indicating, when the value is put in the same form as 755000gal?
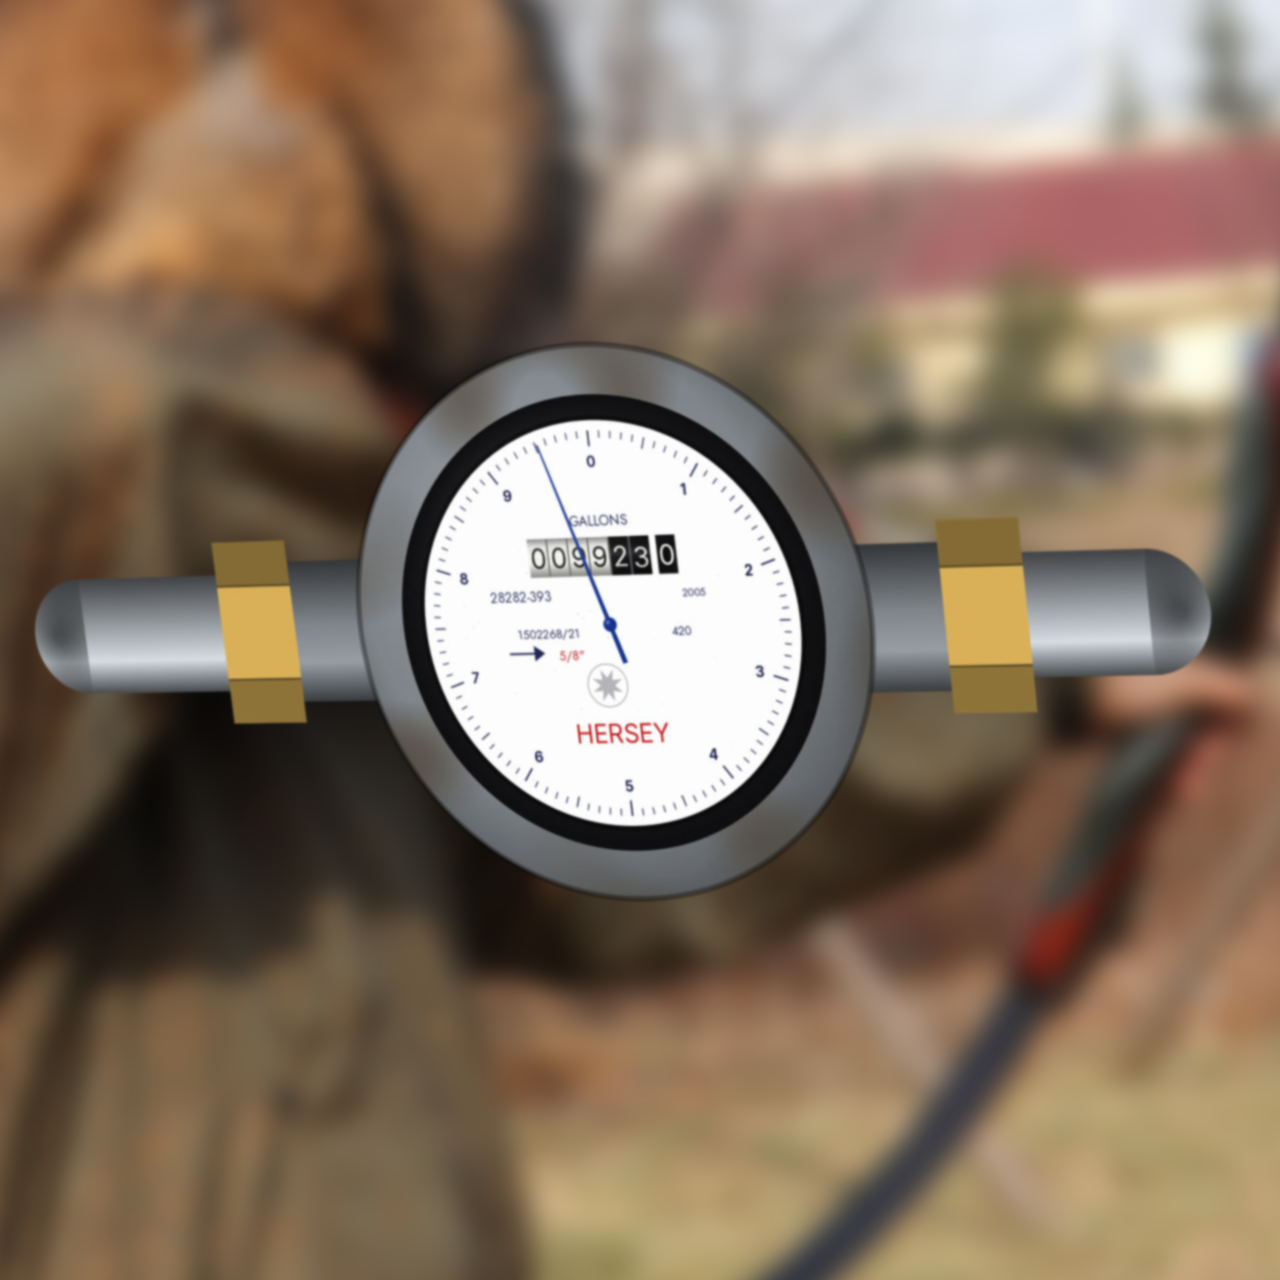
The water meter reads 99229.5gal
